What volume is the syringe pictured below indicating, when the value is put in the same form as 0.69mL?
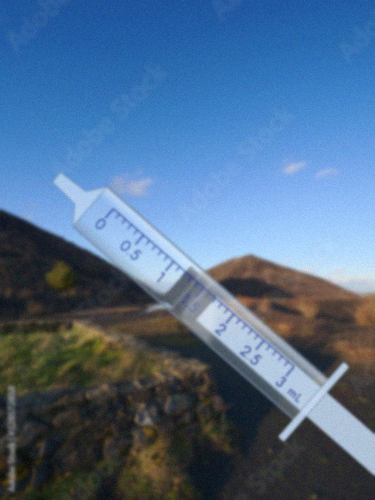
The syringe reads 1.2mL
